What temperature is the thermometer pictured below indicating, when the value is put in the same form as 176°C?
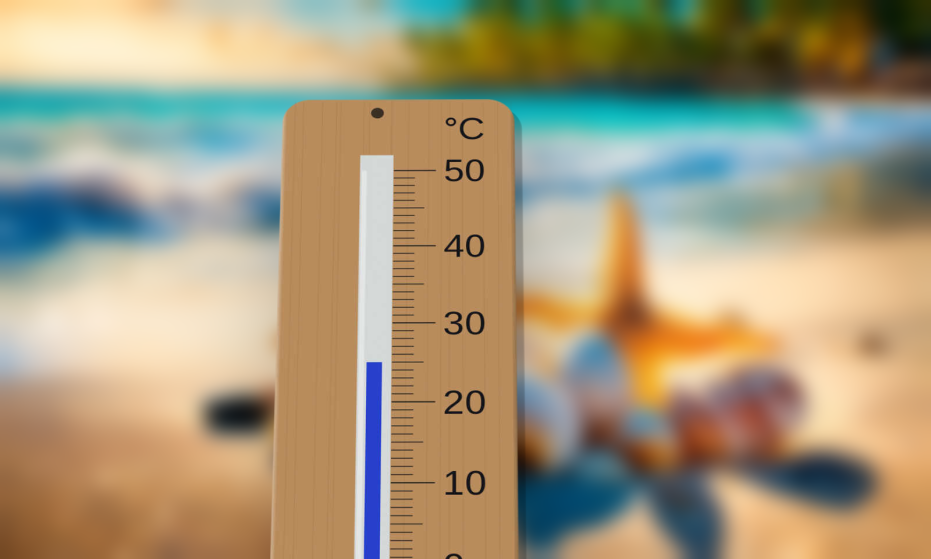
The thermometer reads 25°C
